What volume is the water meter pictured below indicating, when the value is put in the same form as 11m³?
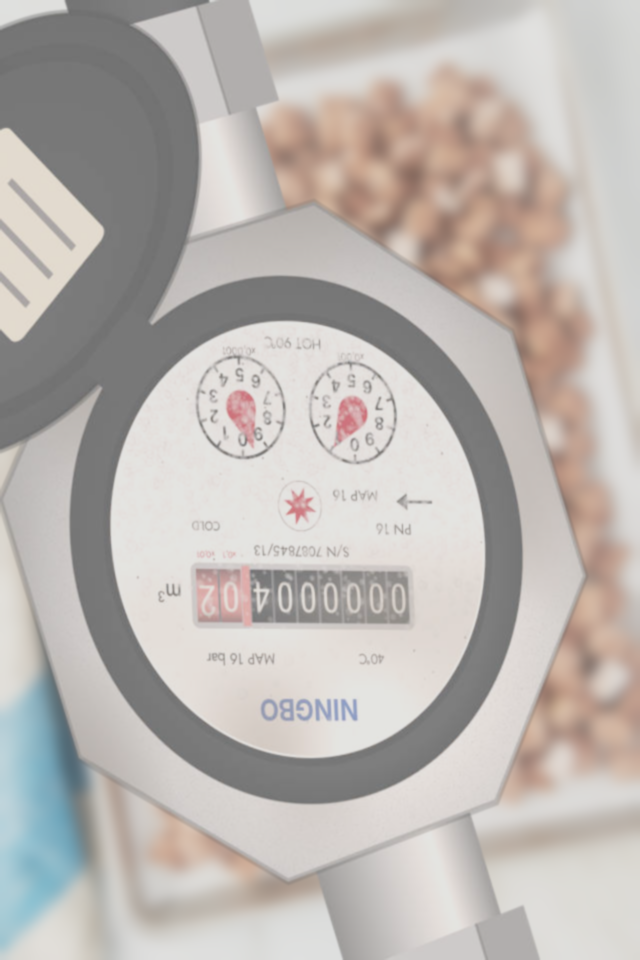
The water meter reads 4.0209m³
